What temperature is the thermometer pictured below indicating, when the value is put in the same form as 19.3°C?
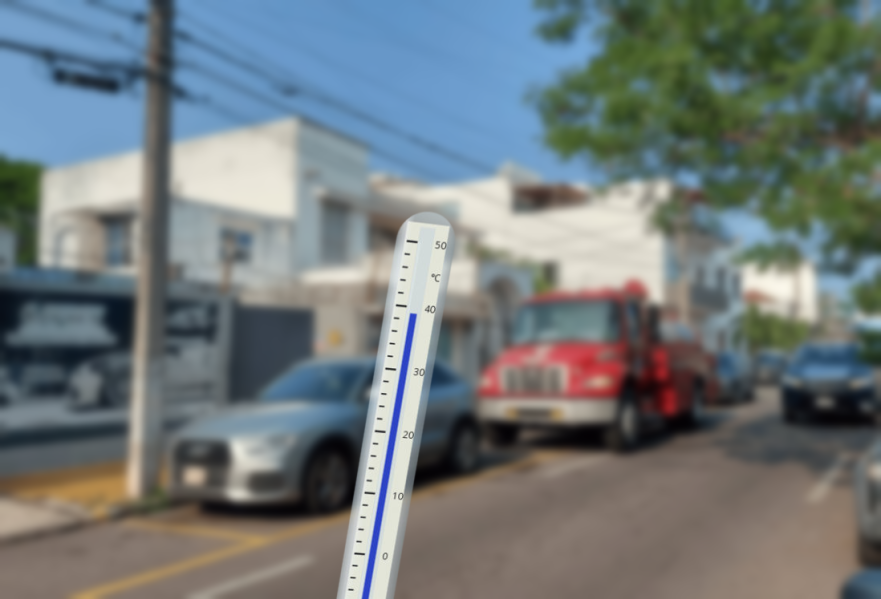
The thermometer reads 39°C
